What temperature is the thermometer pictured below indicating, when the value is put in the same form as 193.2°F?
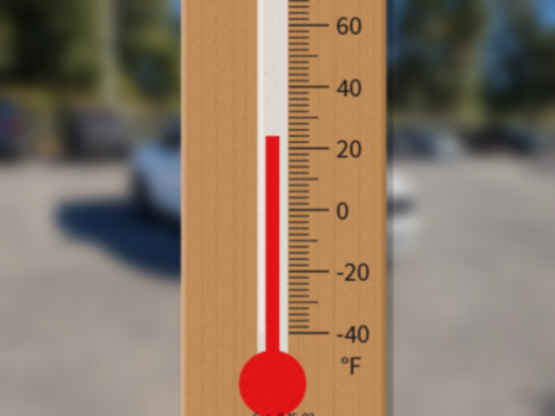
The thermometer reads 24°F
